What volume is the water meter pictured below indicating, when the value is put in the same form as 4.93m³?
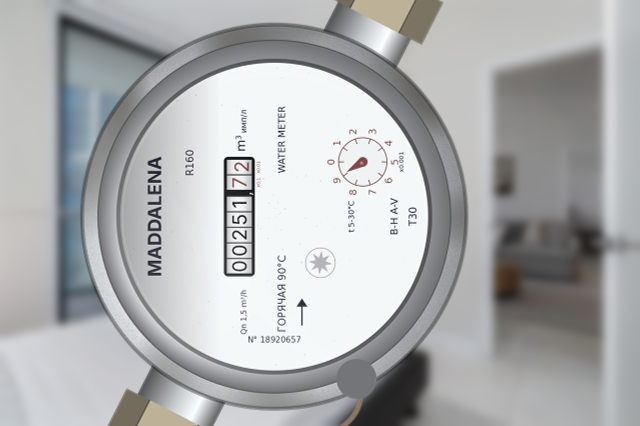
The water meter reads 251.719m³
